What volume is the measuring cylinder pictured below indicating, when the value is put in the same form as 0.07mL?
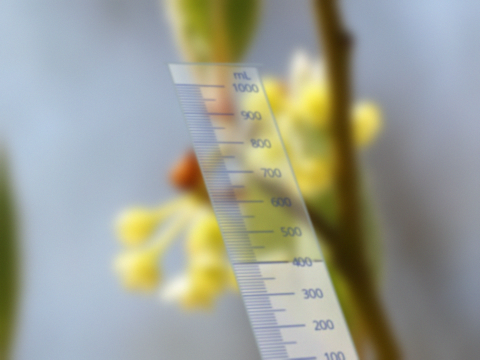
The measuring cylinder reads 400mL
